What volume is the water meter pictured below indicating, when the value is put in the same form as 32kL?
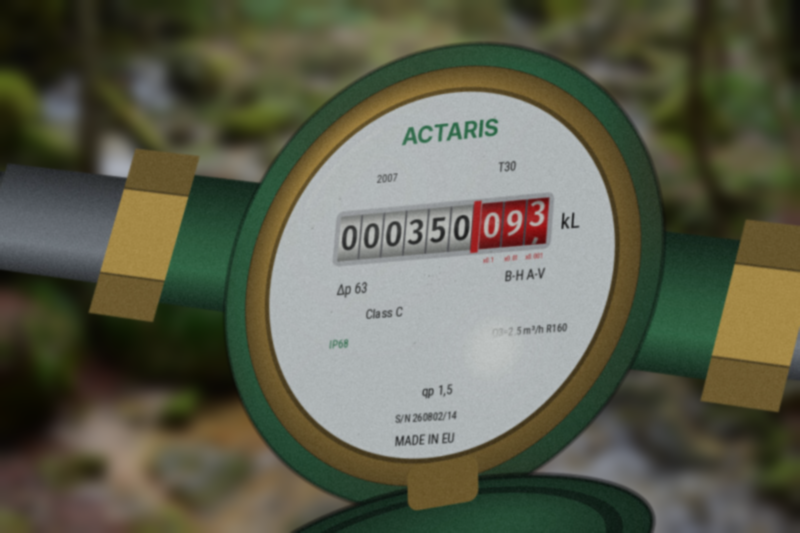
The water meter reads 350.093kL
